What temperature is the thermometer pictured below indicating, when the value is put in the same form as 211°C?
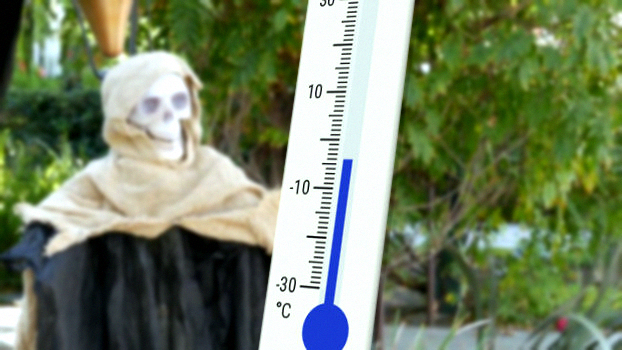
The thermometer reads -4°C
